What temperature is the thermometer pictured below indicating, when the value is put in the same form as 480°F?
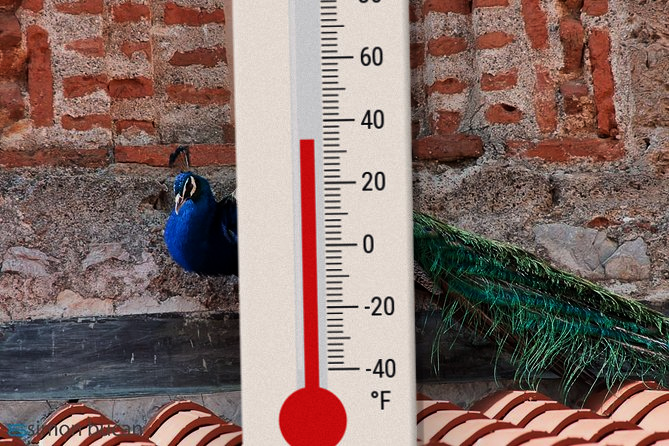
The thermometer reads 34°F
